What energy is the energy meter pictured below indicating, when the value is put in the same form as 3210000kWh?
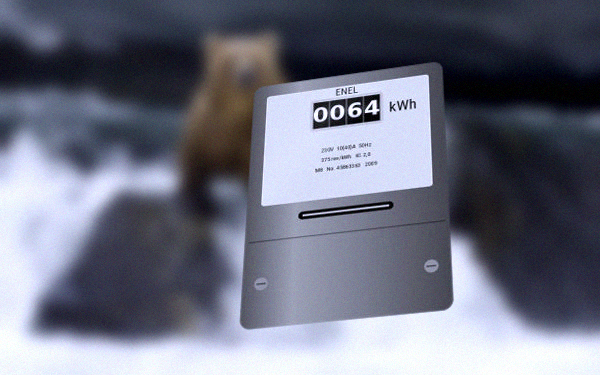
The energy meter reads 64kWh
